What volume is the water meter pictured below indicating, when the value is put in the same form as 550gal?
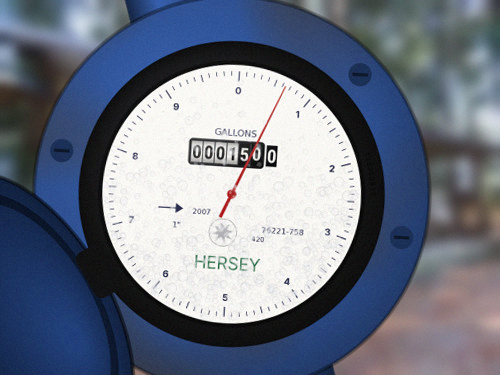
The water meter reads 1500.6gal
